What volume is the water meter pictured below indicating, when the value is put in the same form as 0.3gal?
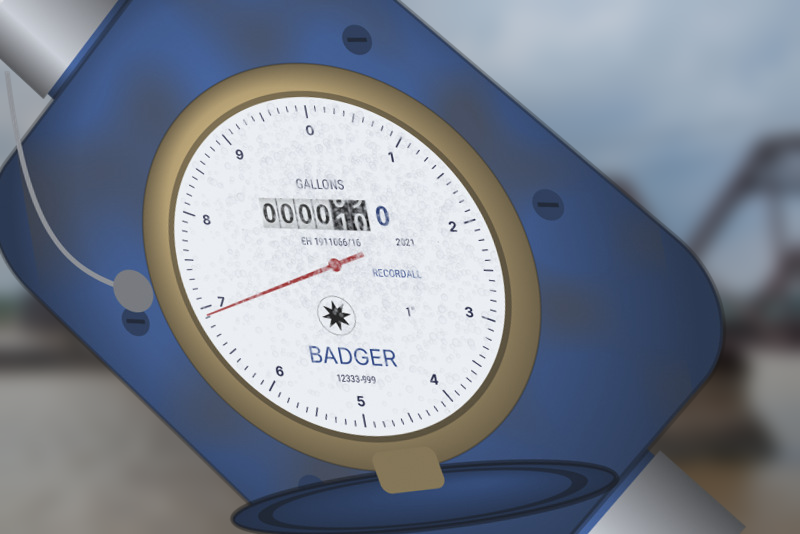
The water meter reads 96.9gal
